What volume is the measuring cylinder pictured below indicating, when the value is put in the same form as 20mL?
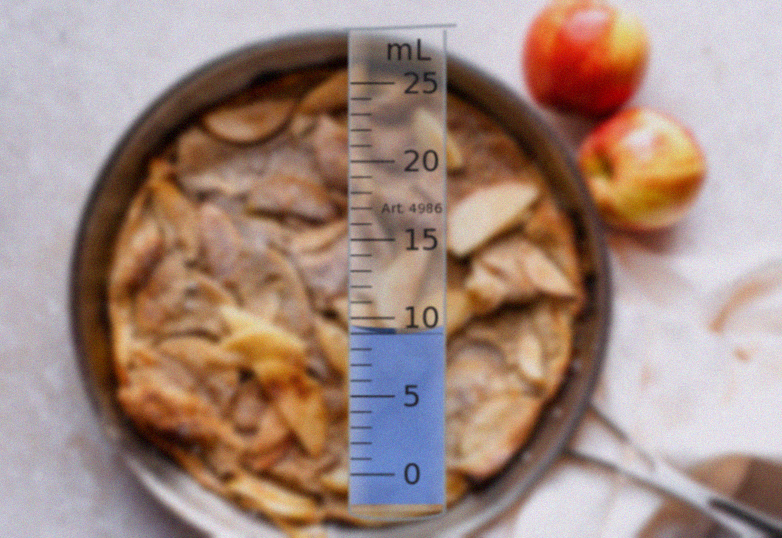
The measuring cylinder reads 9mL
